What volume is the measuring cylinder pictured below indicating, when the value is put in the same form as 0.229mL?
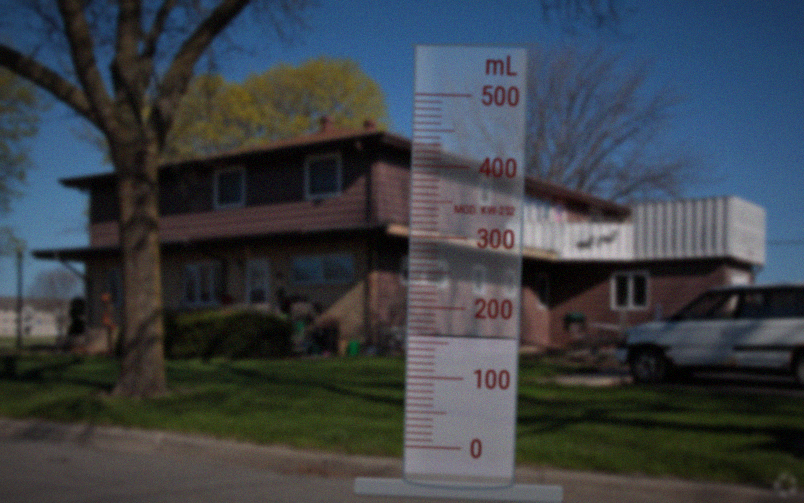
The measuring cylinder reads 160mL
